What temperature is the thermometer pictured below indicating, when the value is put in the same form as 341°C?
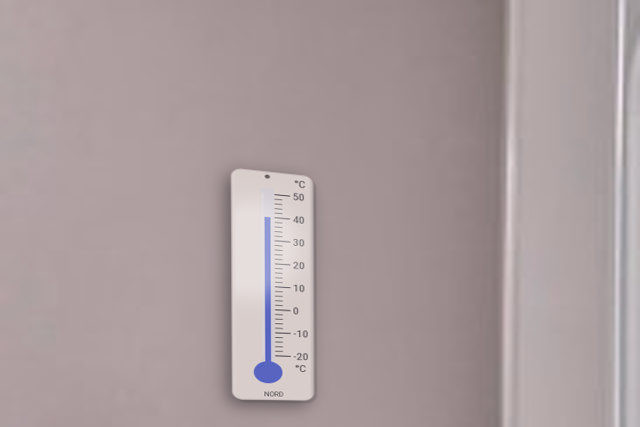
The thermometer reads 40°C
